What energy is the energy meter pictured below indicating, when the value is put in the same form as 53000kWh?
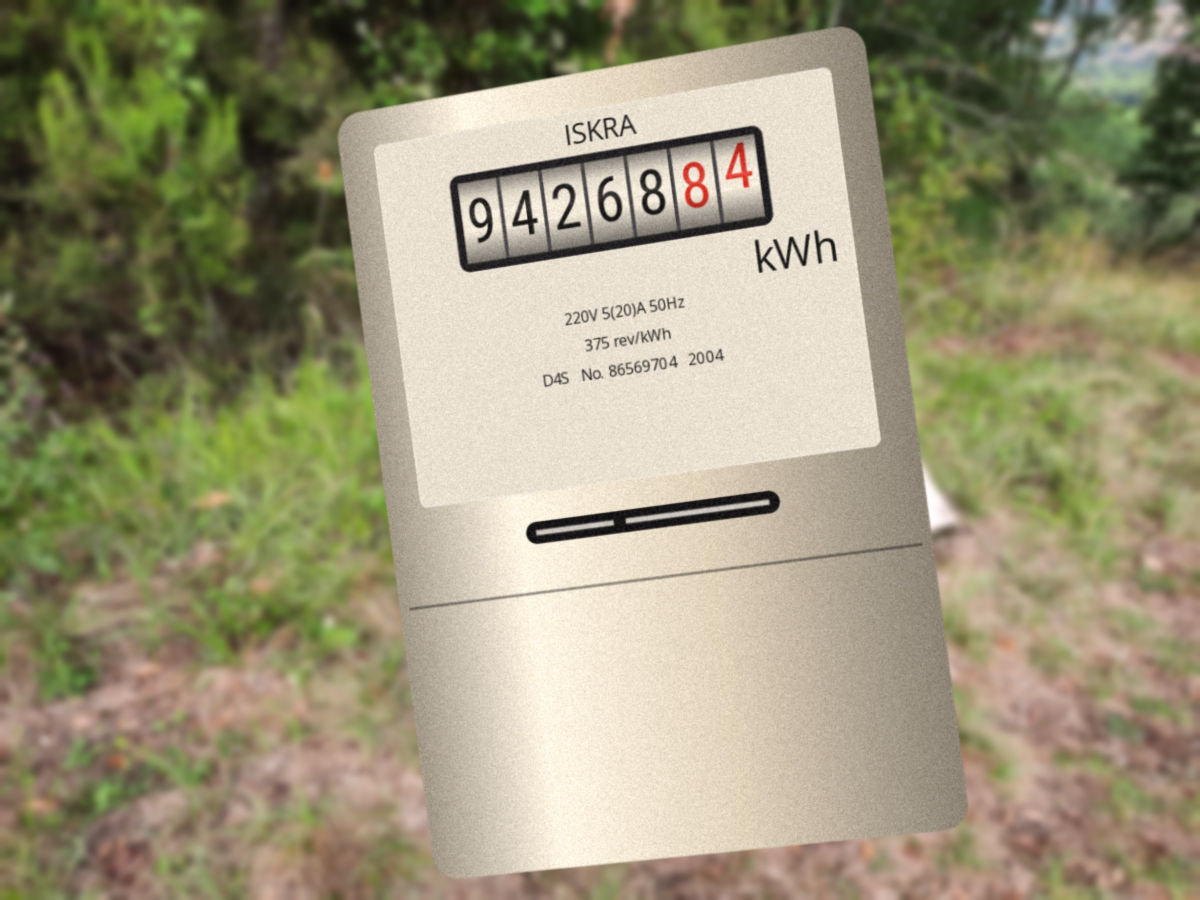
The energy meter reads 94268.84kWh
